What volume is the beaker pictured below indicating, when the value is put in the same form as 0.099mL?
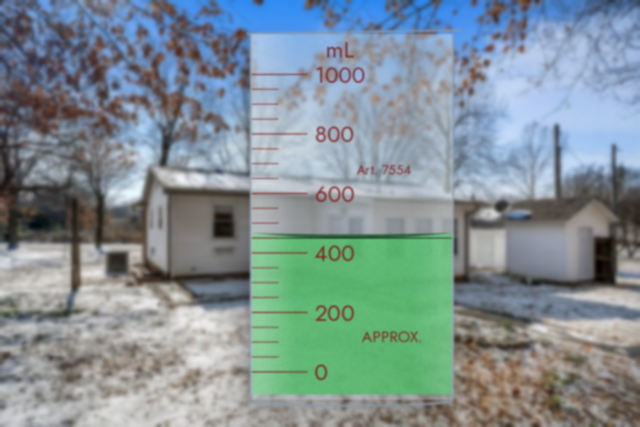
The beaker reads 450mL
